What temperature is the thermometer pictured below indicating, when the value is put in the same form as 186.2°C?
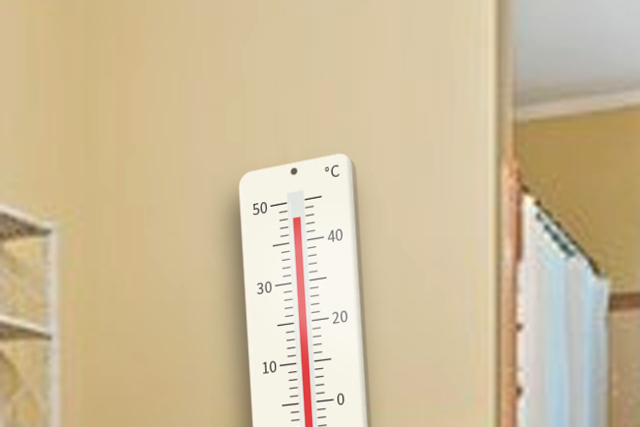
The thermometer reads 46°C
